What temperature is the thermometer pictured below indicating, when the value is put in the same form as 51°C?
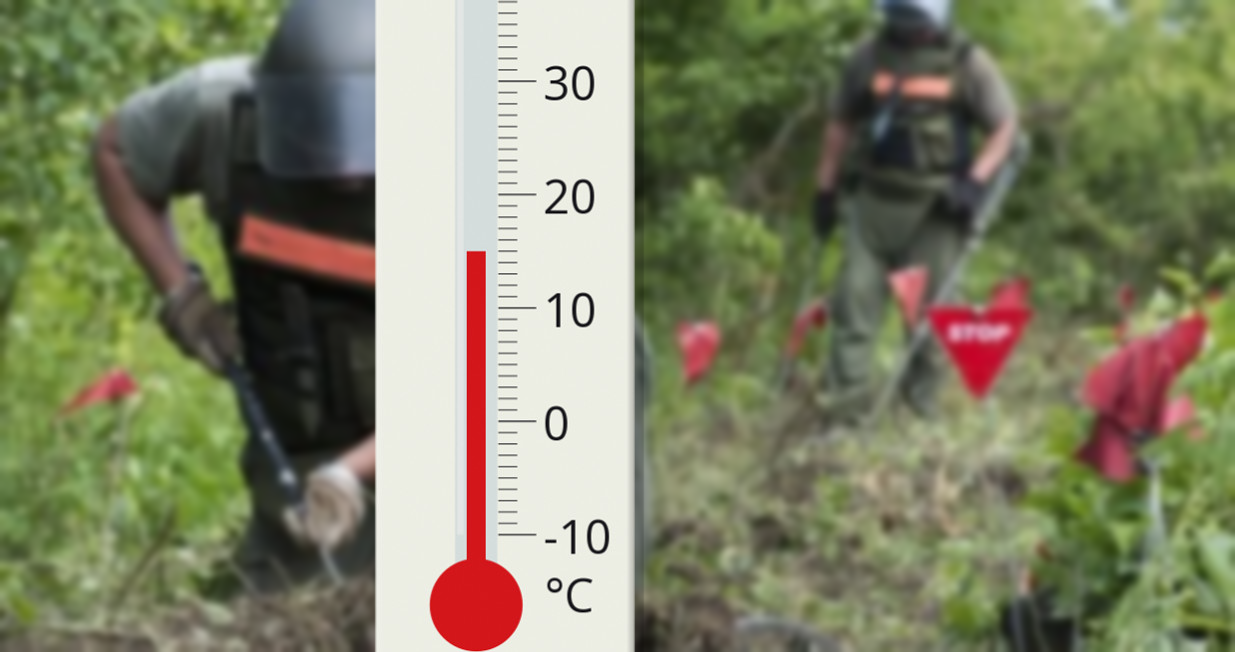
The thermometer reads 15°C
